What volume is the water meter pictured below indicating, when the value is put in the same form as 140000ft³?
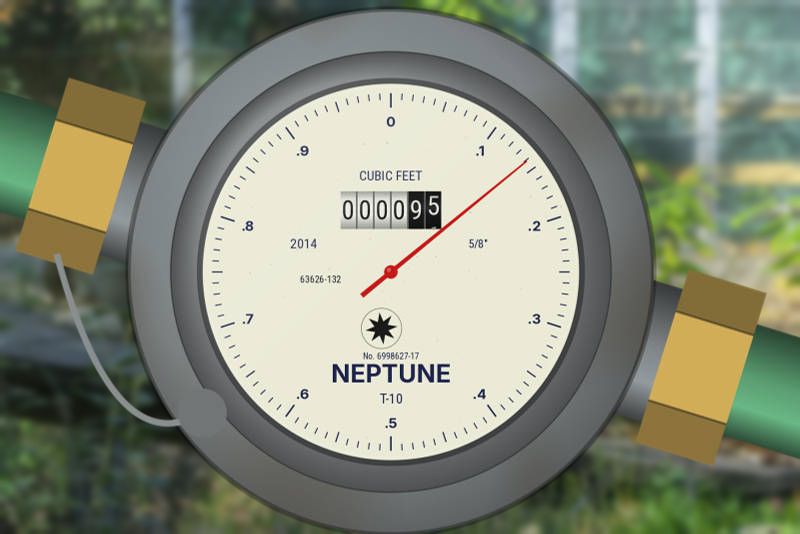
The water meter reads 95.14ft³
